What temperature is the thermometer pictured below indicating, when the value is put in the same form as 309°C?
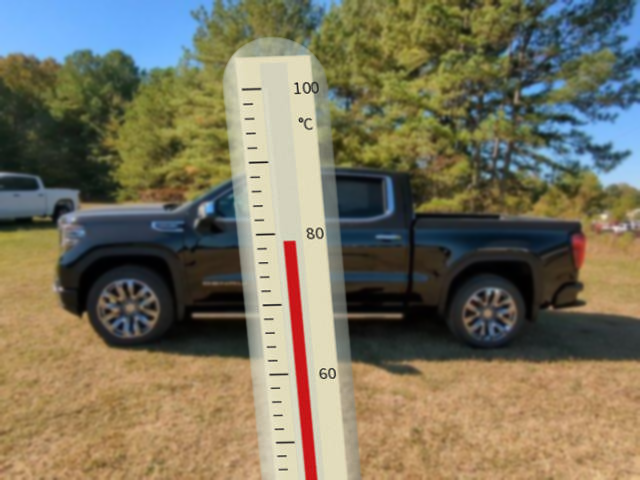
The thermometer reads 79°C
